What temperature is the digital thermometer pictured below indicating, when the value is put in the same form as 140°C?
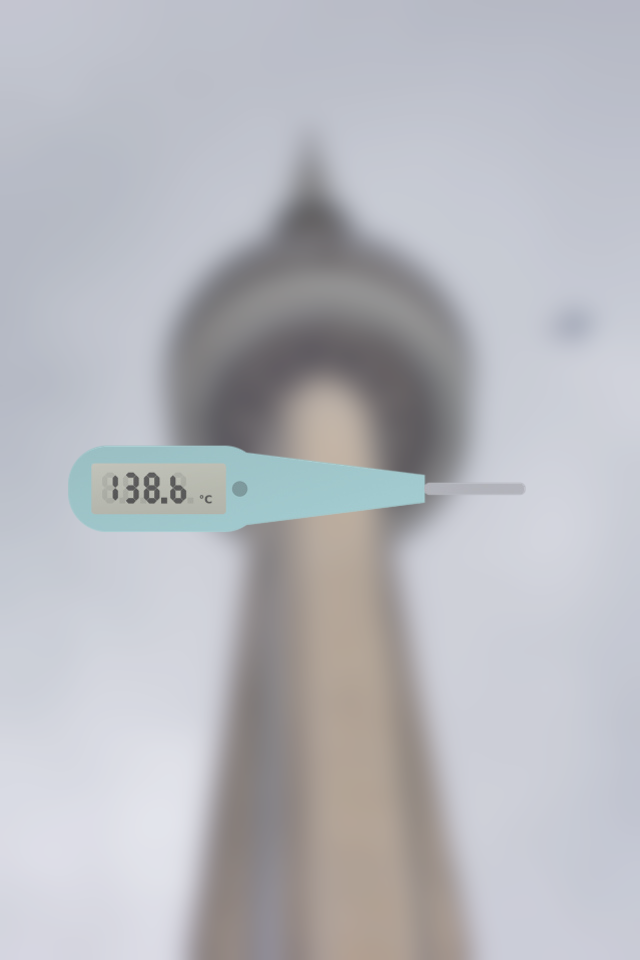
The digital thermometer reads 138.6°C
